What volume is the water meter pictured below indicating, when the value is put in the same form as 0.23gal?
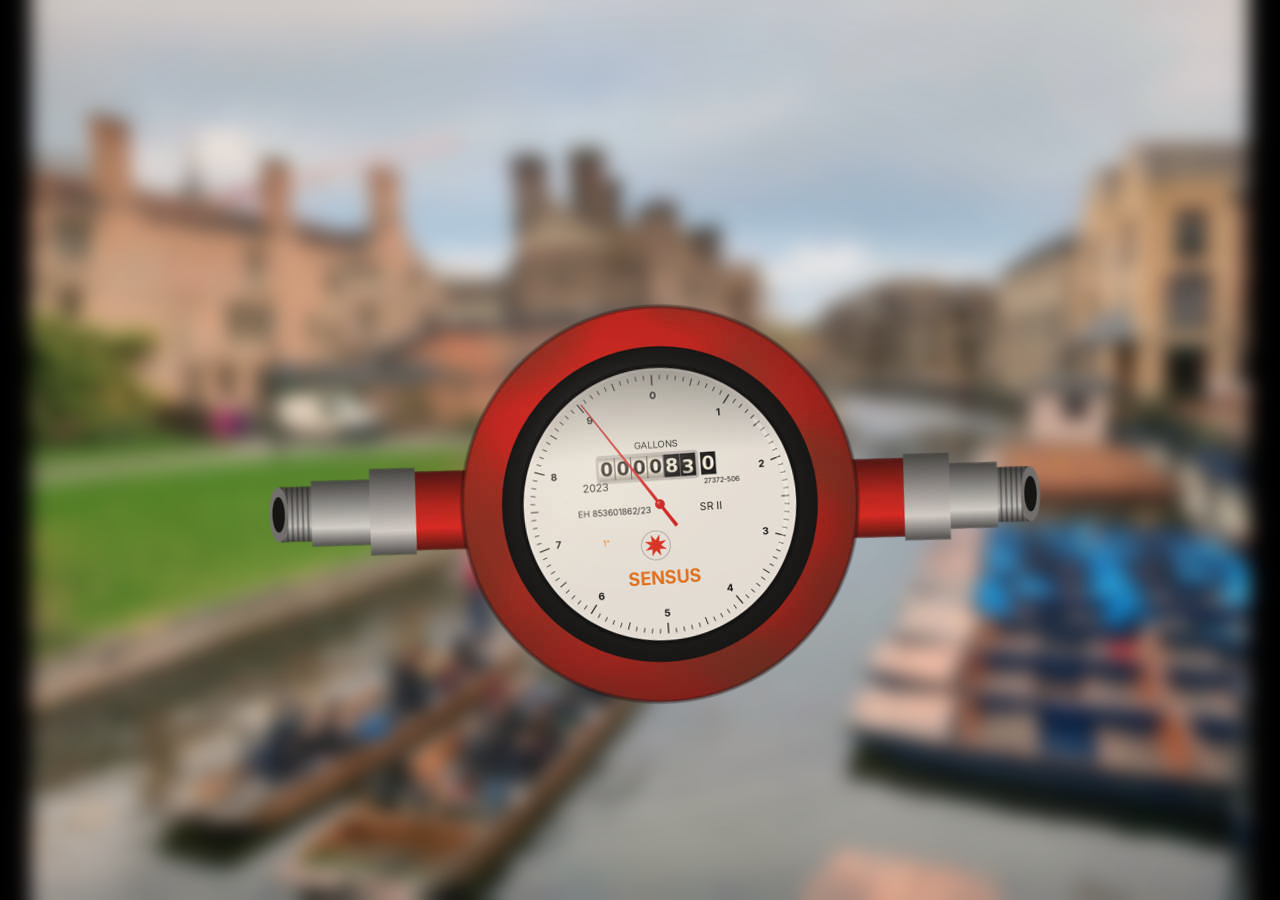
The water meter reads 829.0gal
